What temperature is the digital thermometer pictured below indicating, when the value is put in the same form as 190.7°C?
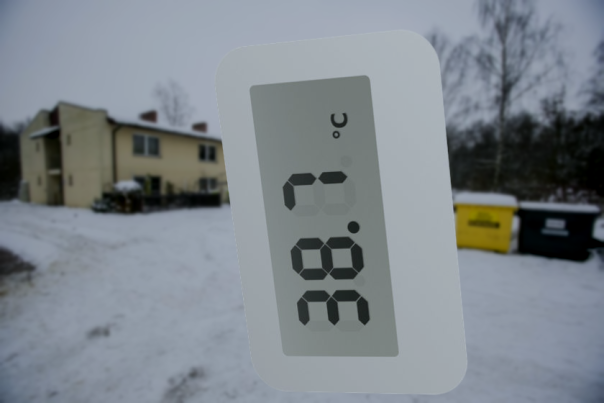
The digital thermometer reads 38.7°C
